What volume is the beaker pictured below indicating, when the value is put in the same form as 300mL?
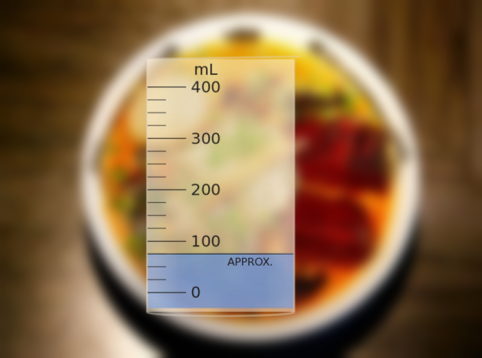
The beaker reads 75mL
